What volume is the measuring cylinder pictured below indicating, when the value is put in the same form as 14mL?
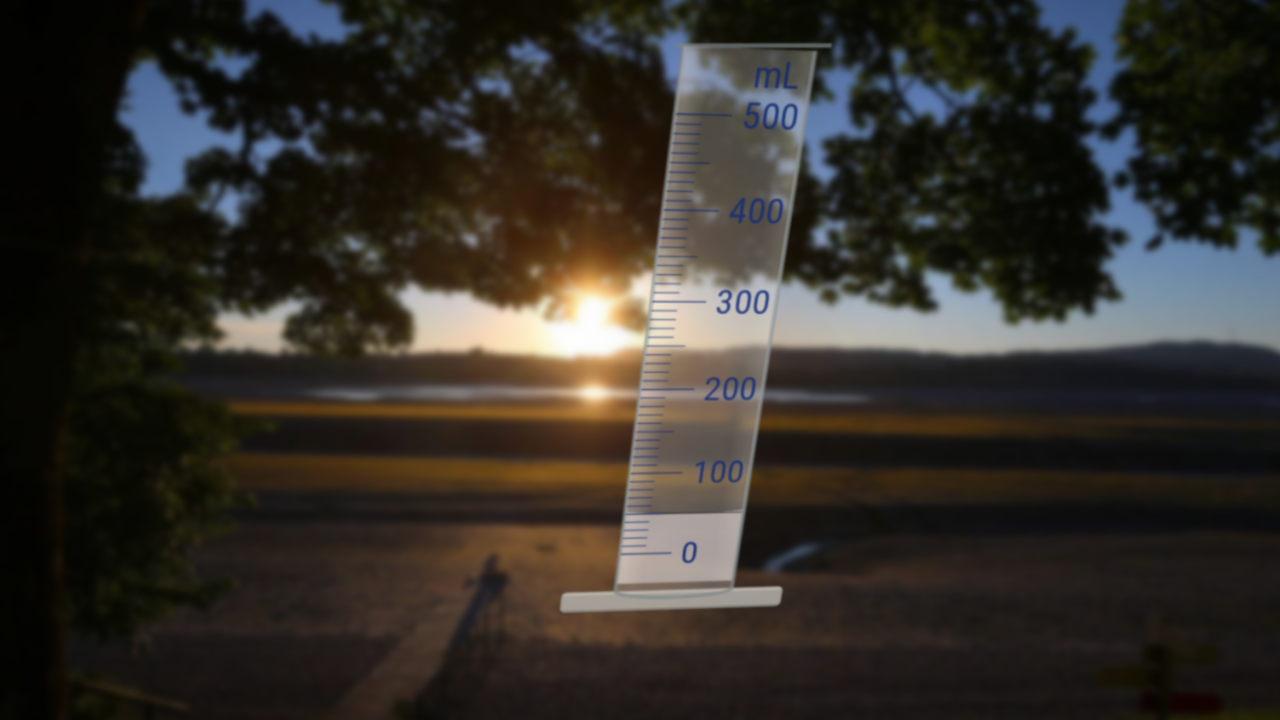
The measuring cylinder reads 50mL
